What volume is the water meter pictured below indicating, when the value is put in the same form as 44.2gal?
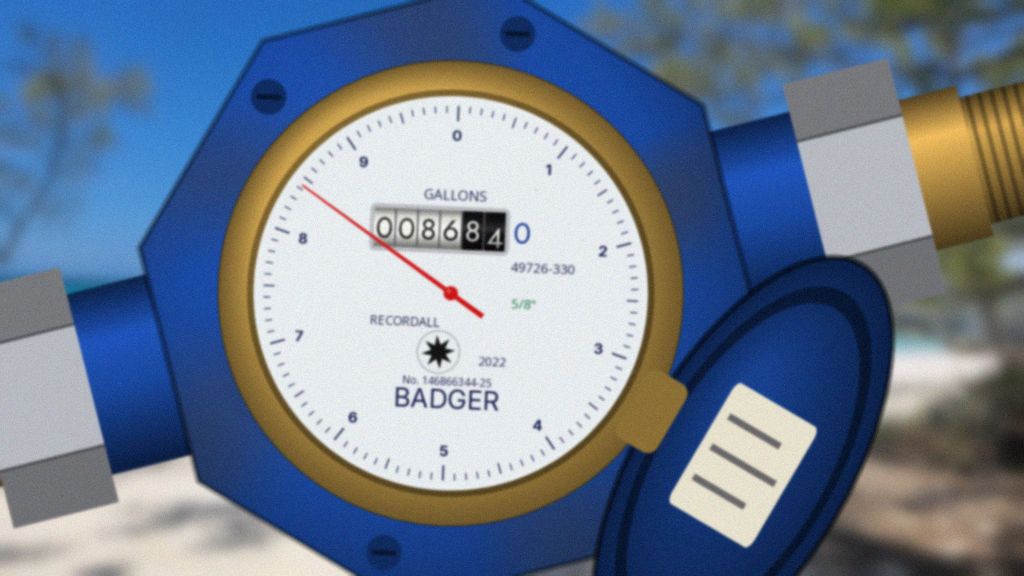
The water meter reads 86838.4gal
